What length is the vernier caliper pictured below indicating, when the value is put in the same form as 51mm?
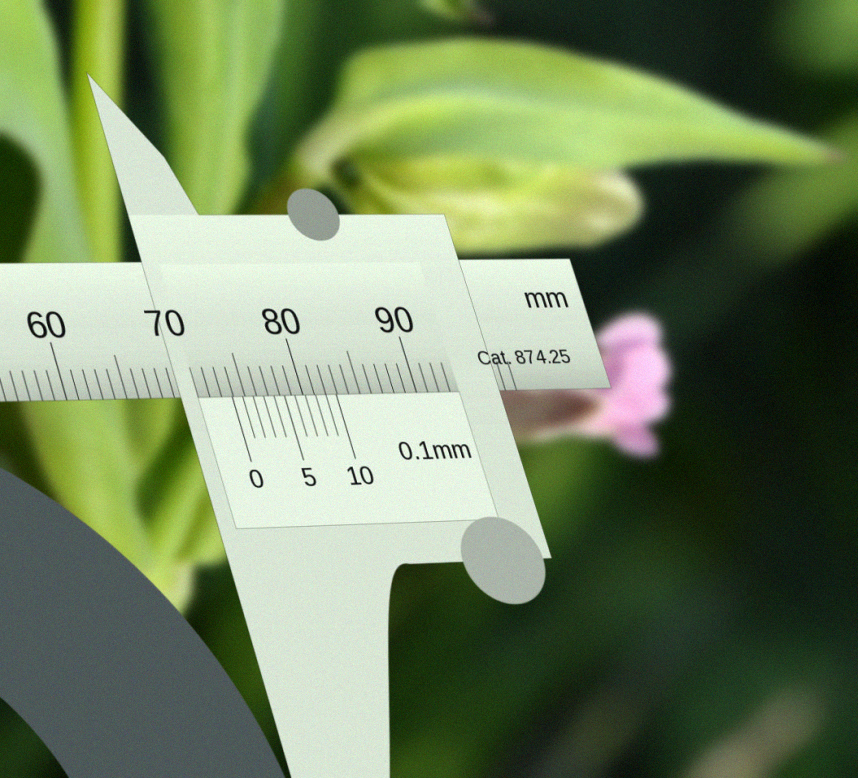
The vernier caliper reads 73.9mm
